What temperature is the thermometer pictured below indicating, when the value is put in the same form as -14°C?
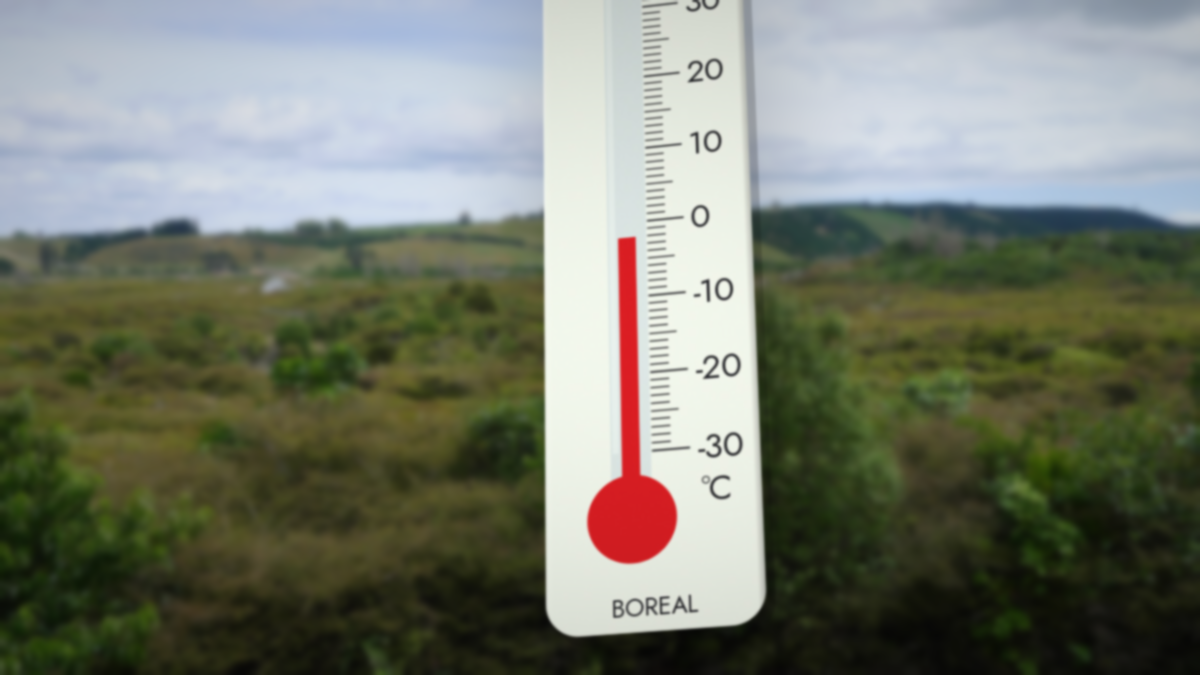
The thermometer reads -2°C
